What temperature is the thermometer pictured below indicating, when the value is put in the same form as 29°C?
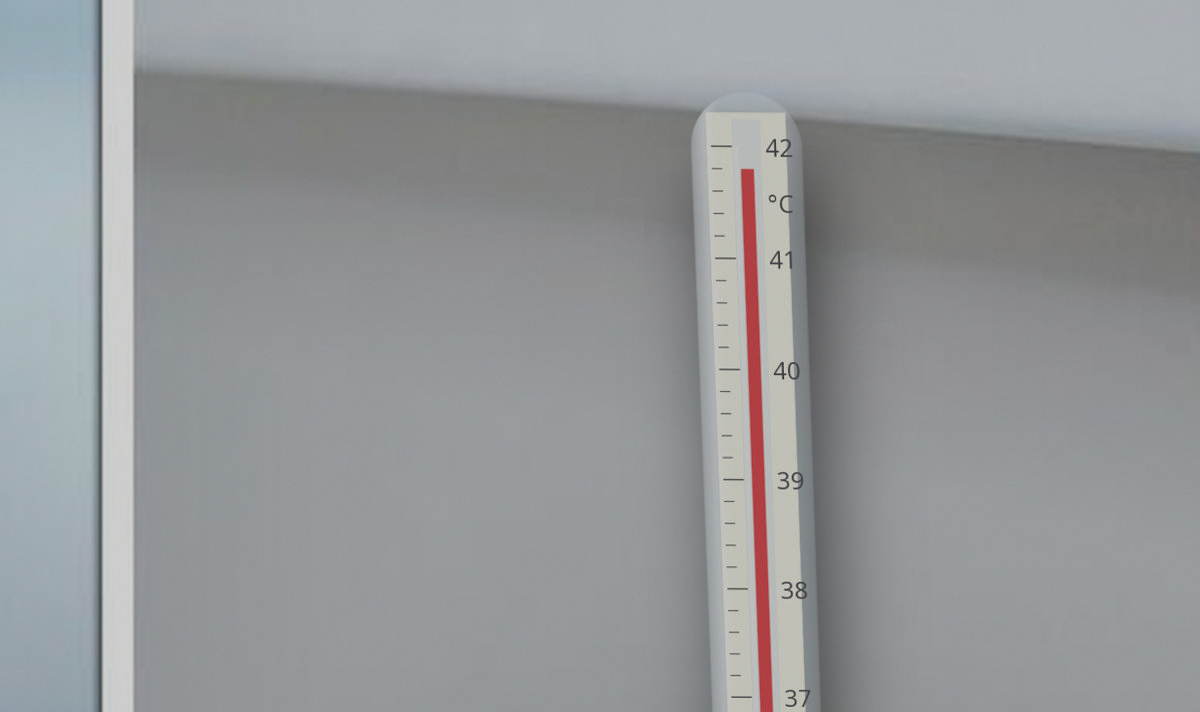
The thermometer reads 41.8°C
